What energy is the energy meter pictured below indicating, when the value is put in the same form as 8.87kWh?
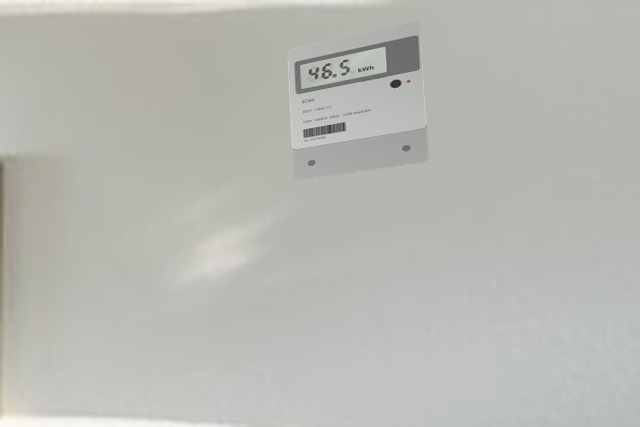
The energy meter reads 46.5kWh
